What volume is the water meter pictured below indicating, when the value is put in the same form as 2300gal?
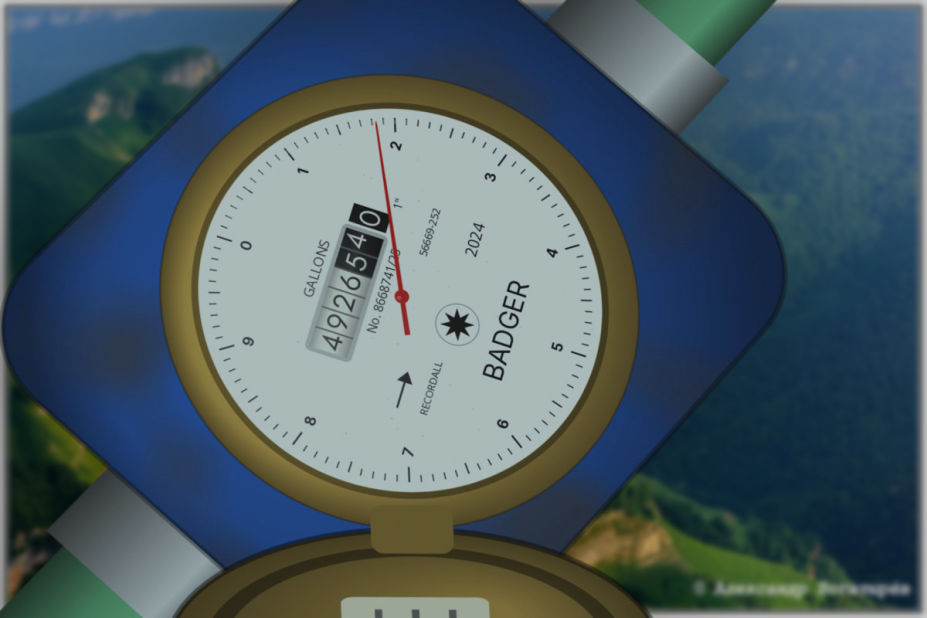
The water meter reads 4926541.8gal
